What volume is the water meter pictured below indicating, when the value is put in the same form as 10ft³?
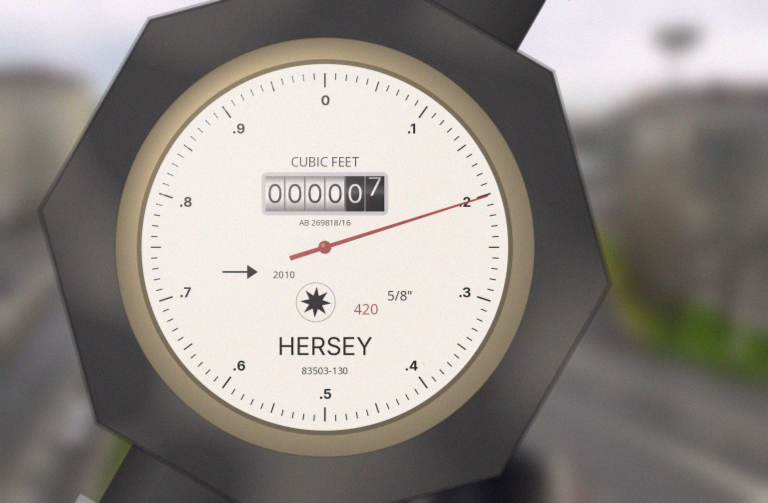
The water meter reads 7.20ft³
